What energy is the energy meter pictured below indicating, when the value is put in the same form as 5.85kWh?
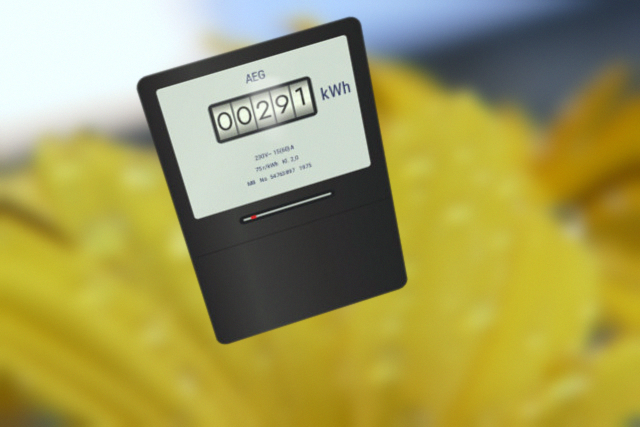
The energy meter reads 291kWh
